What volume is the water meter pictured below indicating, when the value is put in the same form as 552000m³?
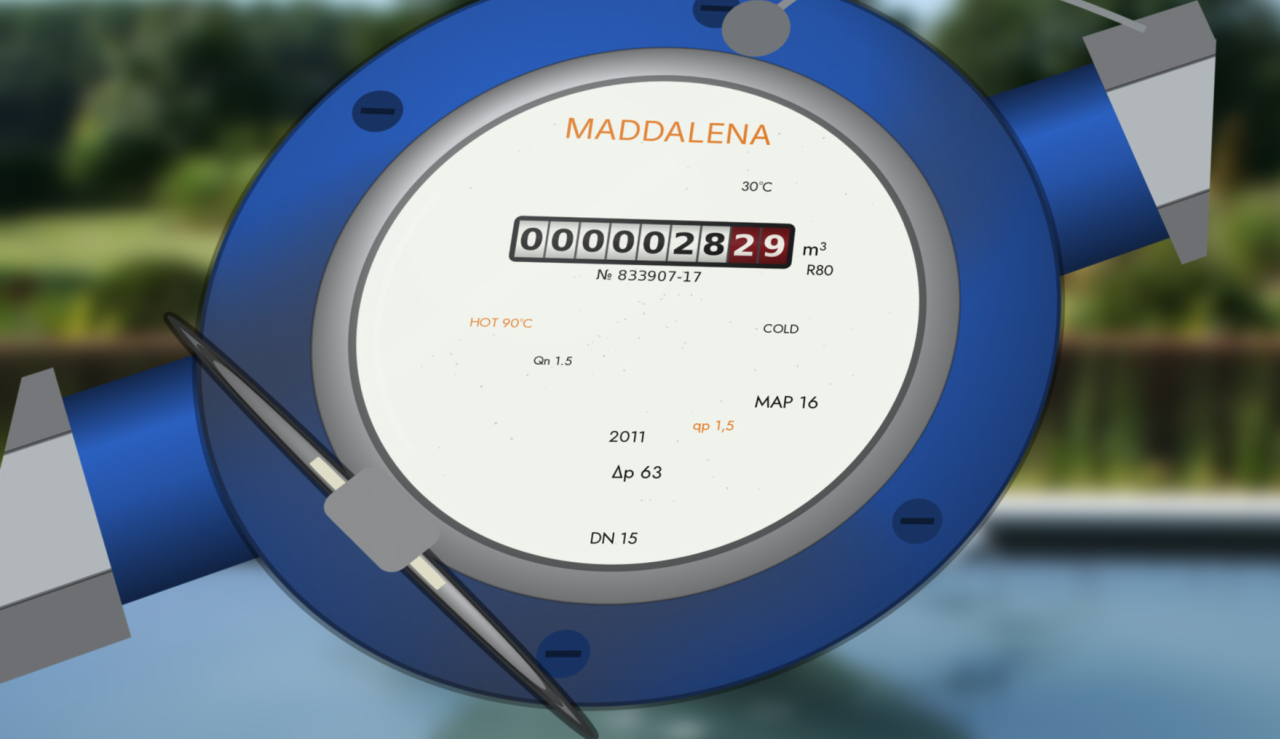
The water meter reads 28.29m³
